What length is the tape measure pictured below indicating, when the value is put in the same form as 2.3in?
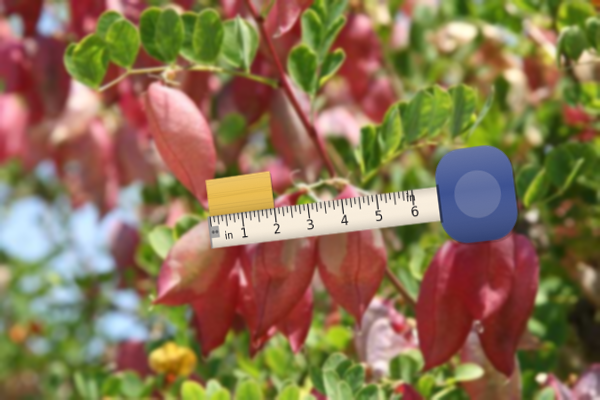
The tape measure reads 2in
